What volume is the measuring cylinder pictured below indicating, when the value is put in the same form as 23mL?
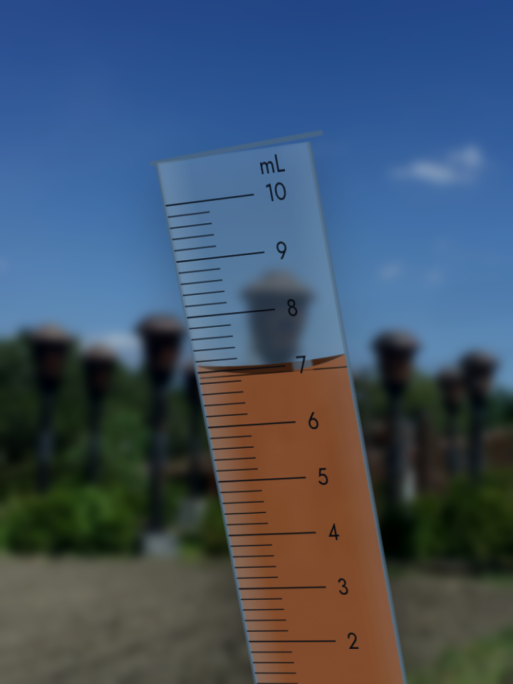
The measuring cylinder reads 6.9mL
